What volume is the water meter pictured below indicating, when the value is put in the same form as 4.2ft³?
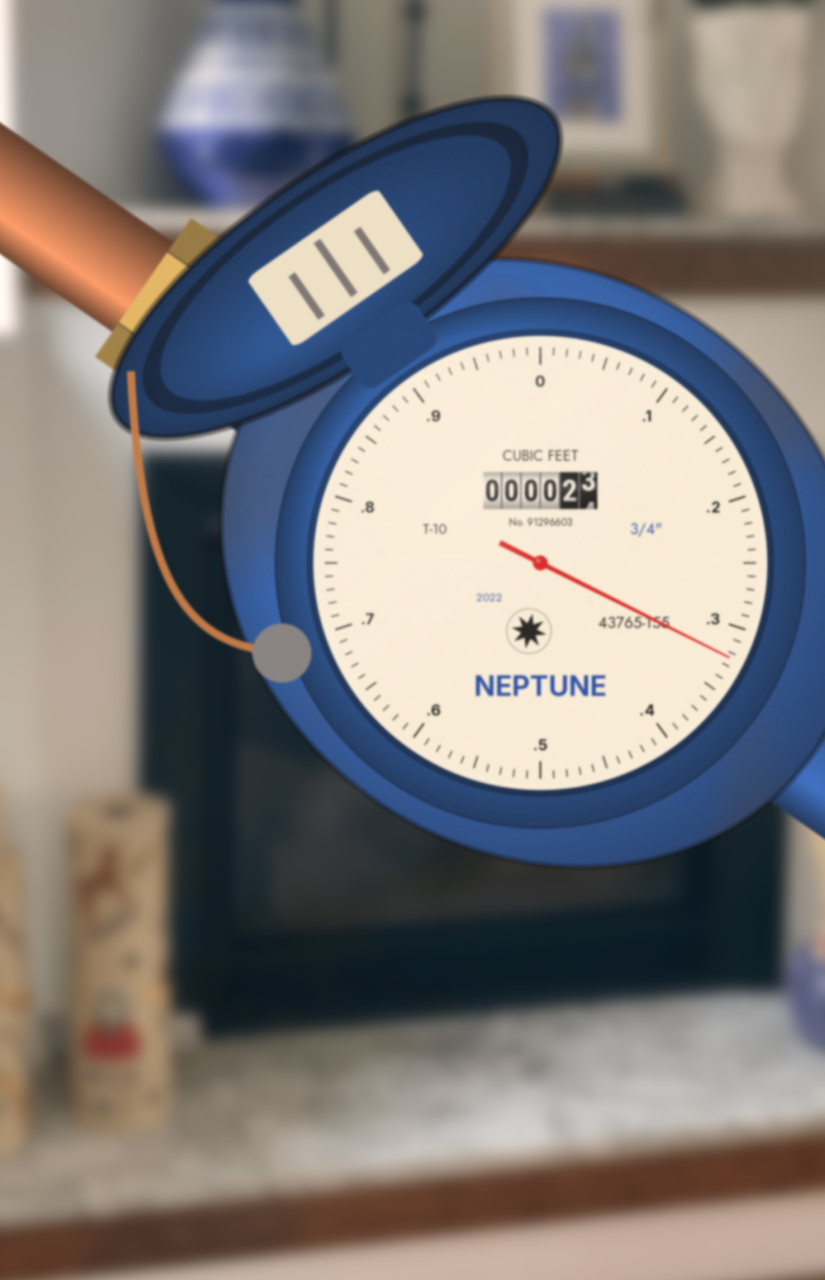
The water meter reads 23.32ft³
